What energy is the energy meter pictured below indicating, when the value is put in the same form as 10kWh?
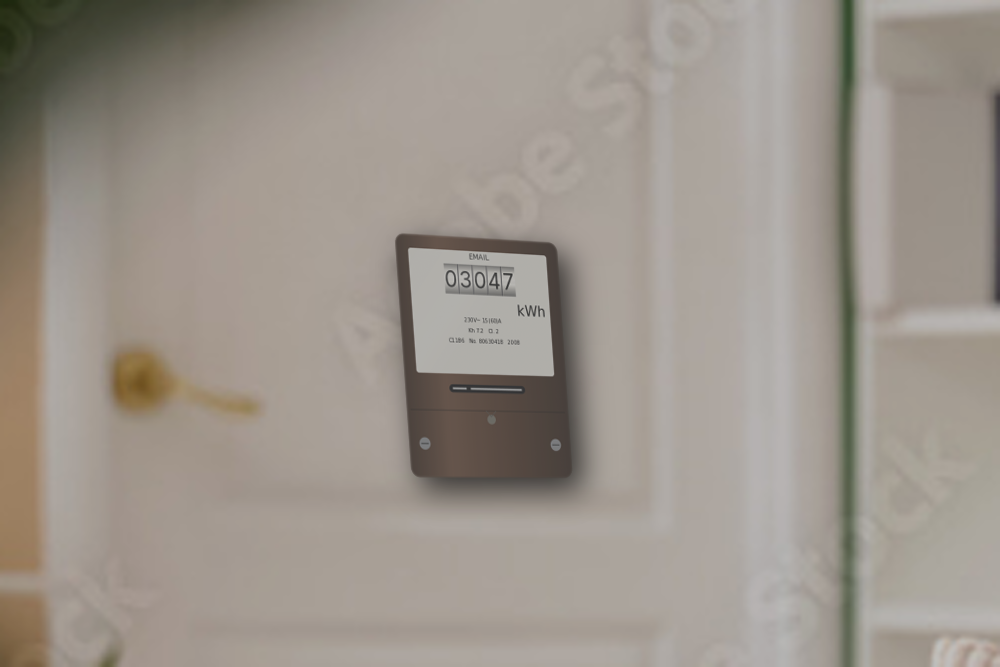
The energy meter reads 3047kWh
